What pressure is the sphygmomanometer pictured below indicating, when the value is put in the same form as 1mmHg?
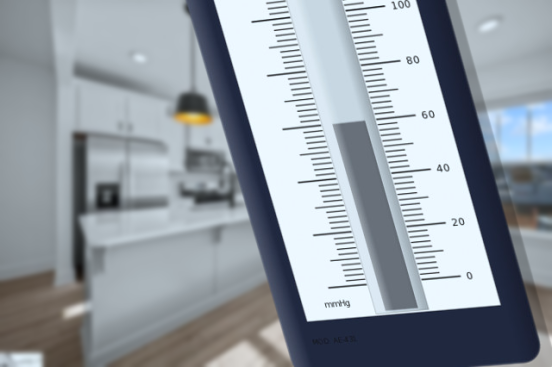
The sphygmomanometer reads 60mmHg
